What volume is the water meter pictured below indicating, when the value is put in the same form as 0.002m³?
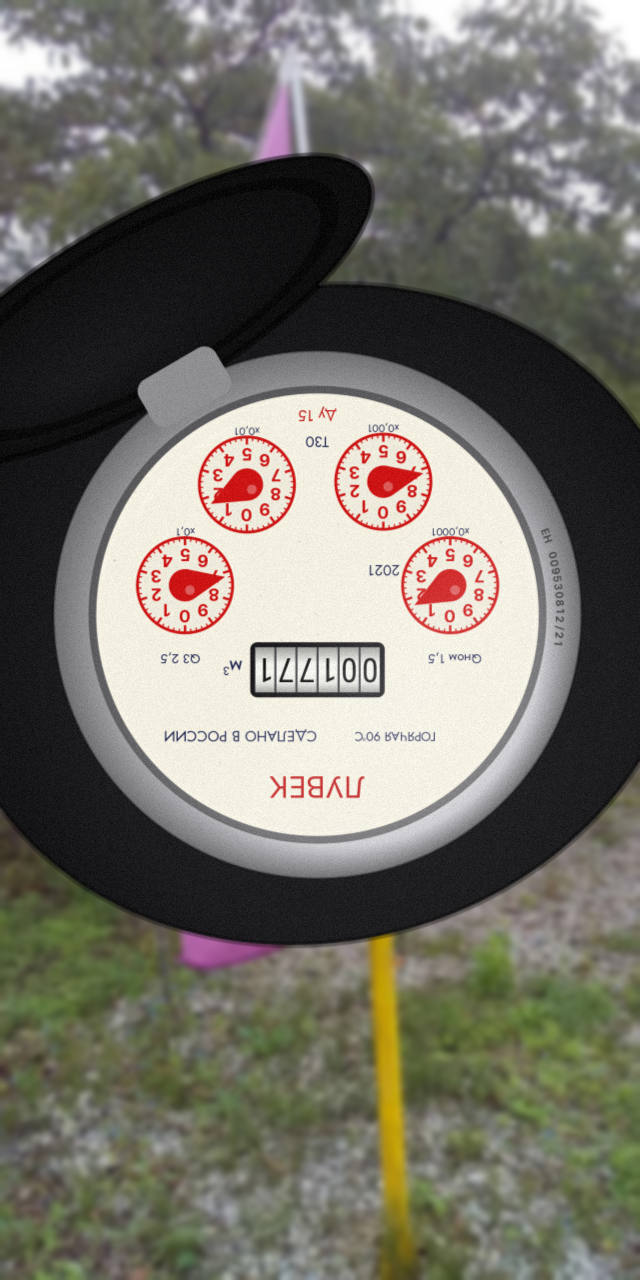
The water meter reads 1771.7171m³
